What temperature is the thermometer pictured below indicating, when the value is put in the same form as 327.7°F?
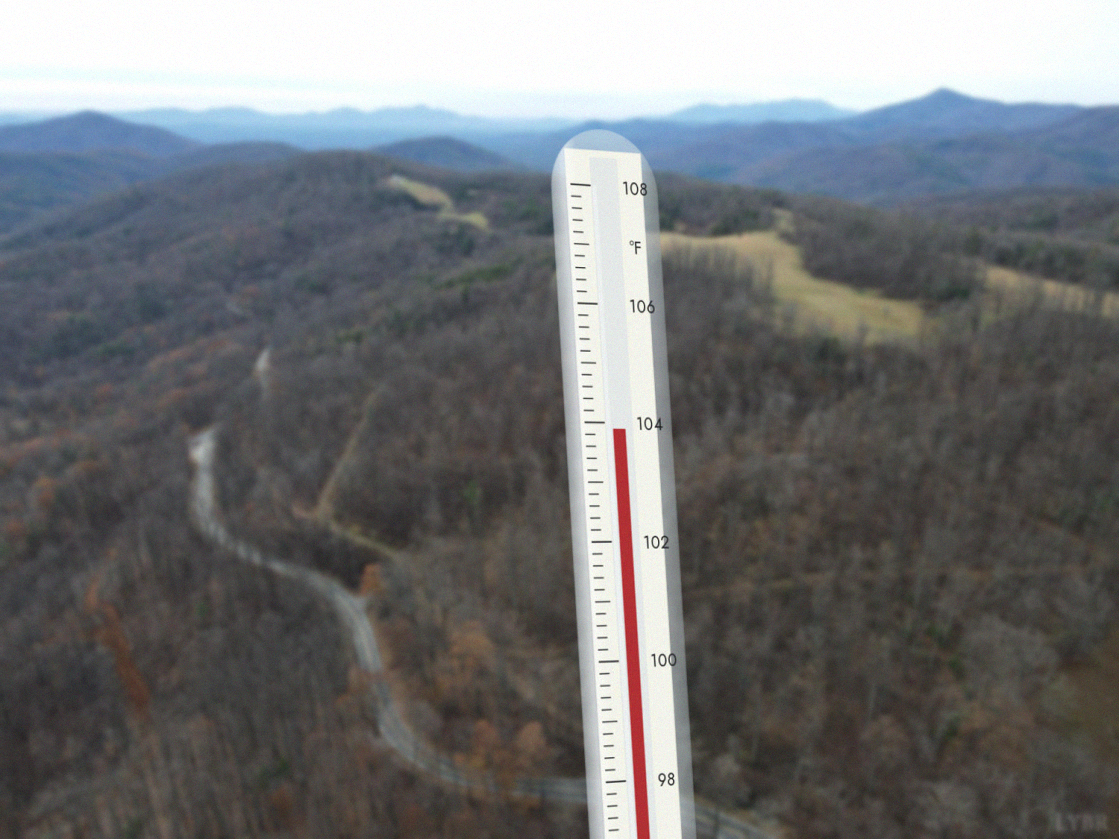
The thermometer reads 103.9°F
